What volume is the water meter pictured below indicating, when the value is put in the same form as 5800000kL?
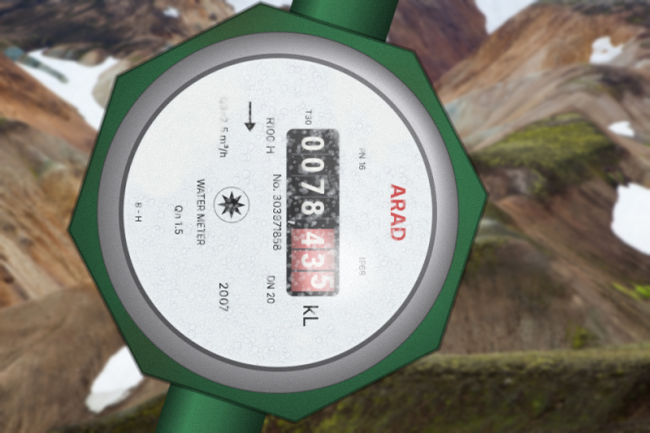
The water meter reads 78.435kL
